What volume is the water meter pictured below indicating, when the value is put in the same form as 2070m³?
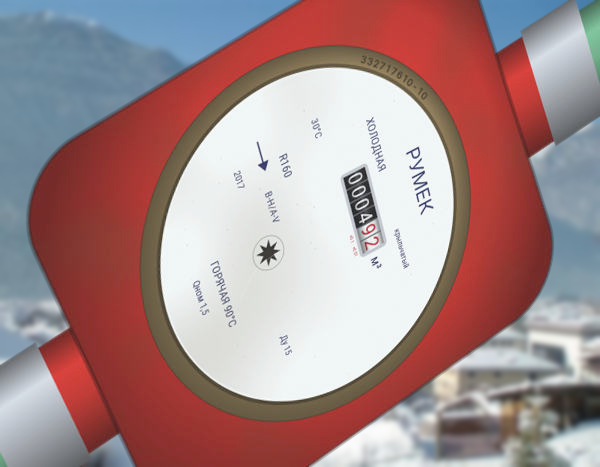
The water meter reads 4.92m³
